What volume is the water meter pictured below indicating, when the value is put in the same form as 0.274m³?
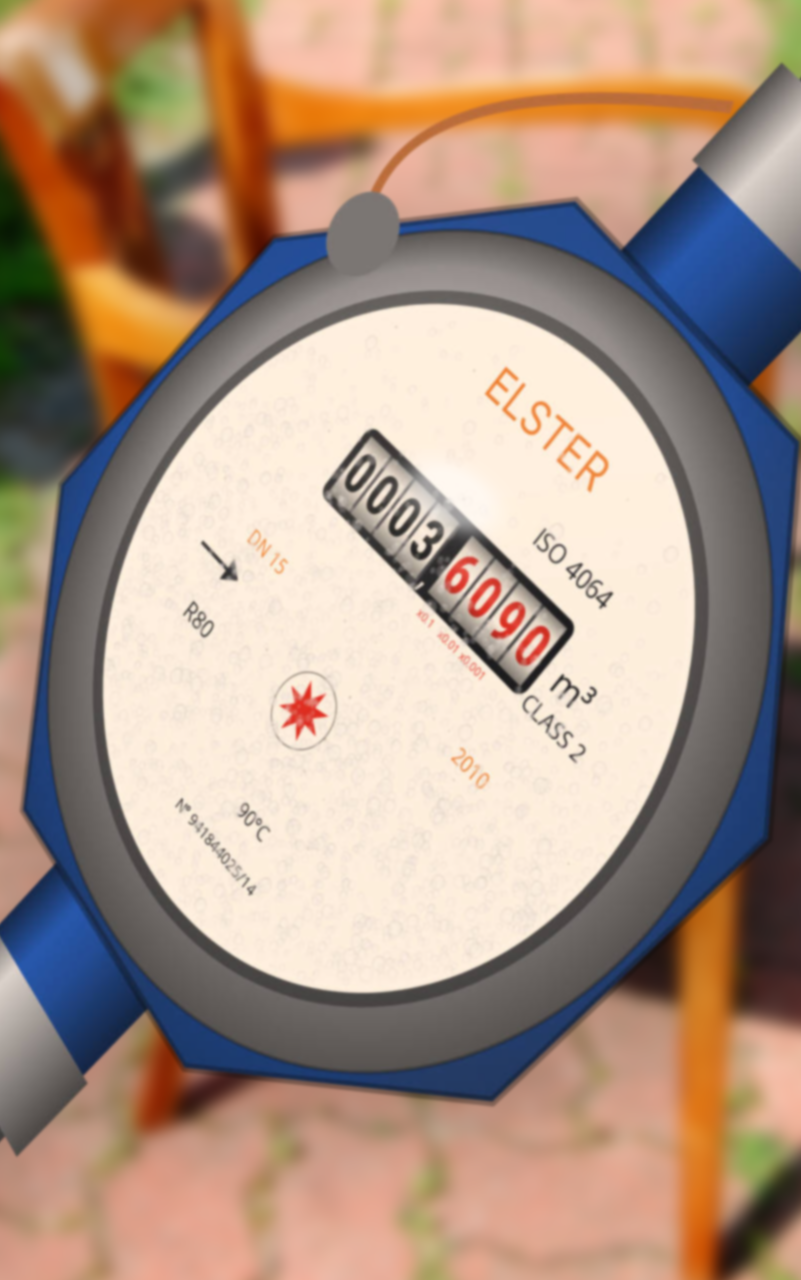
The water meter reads 3.6090m³
